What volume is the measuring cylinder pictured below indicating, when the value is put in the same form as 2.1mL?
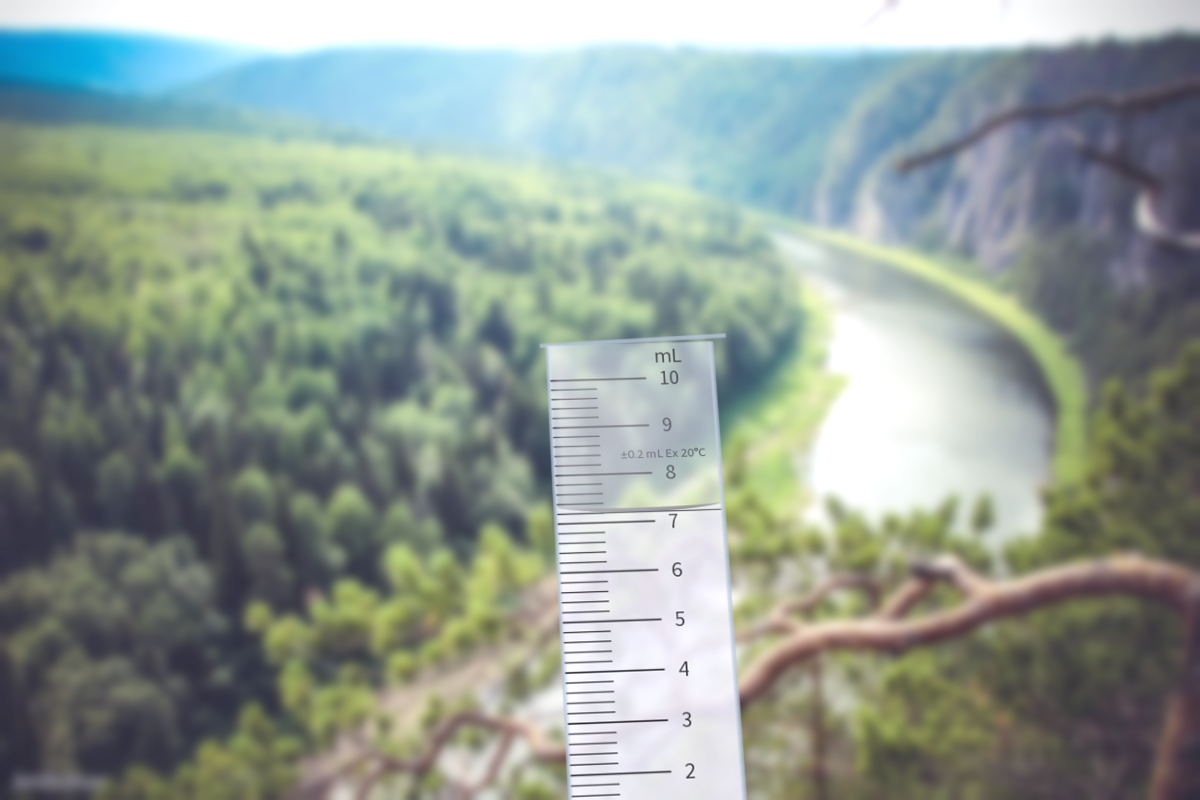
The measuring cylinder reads 7.2mL
